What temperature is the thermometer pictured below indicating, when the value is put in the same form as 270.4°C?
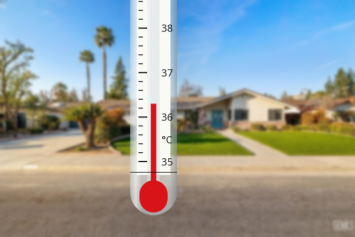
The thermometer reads 36.3°C
